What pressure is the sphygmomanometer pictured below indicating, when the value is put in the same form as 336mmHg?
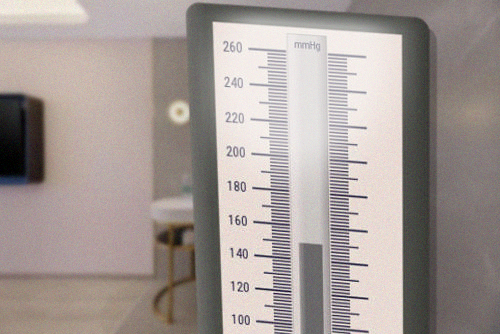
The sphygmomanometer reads 150mmHg
